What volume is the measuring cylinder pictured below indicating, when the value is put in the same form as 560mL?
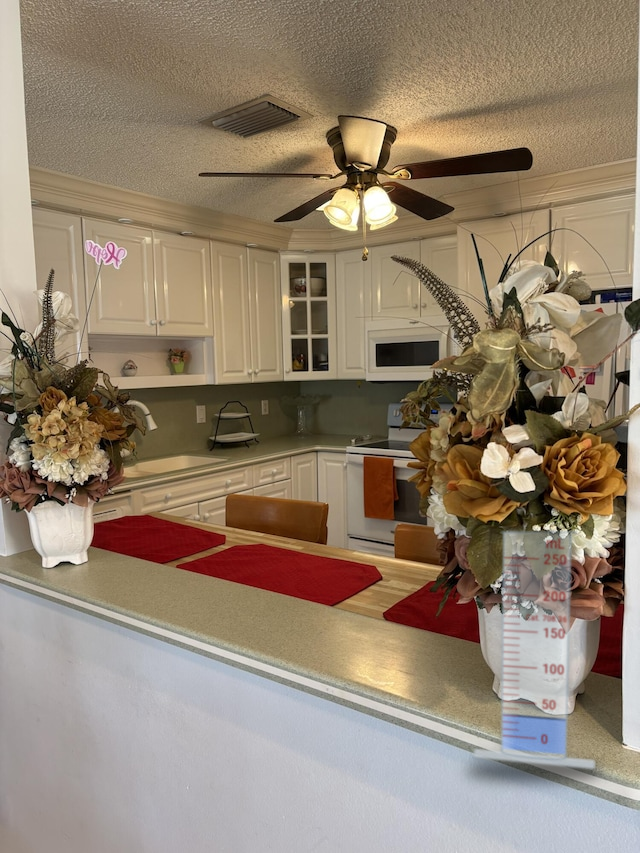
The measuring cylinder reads 30mL
